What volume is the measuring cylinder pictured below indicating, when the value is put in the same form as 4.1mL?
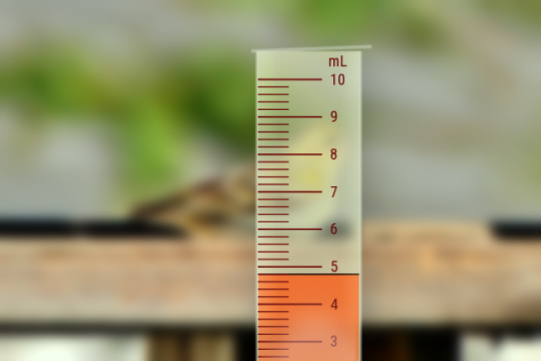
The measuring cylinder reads 4.8mL
